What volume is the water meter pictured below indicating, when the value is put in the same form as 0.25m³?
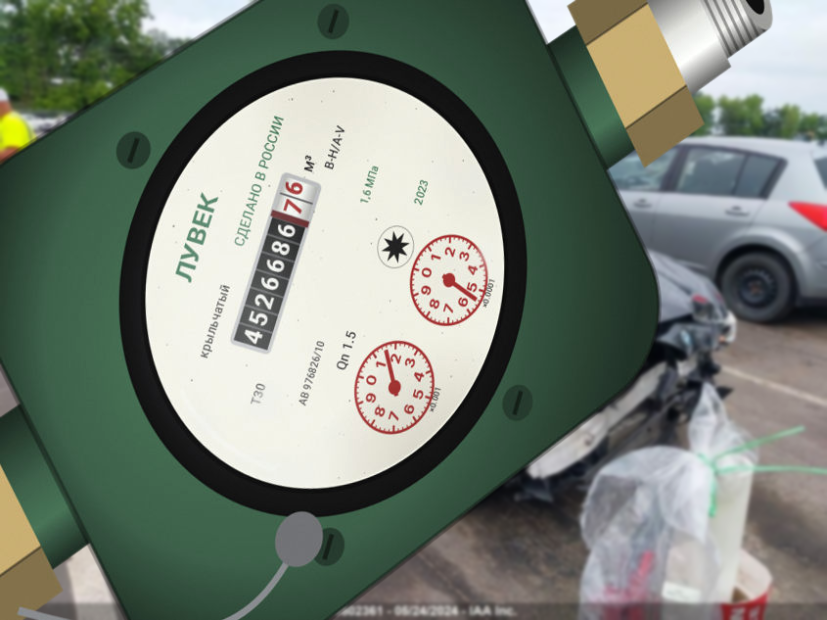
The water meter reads 4526686.7615m³
